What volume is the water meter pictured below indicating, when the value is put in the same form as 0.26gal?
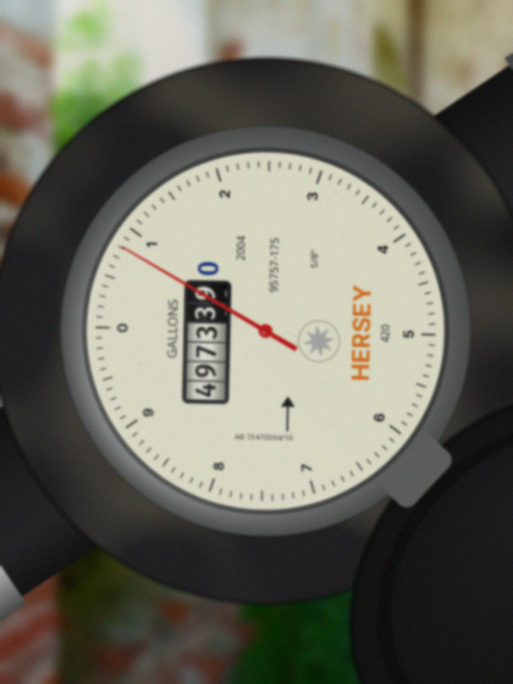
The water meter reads 4973390.8gal
